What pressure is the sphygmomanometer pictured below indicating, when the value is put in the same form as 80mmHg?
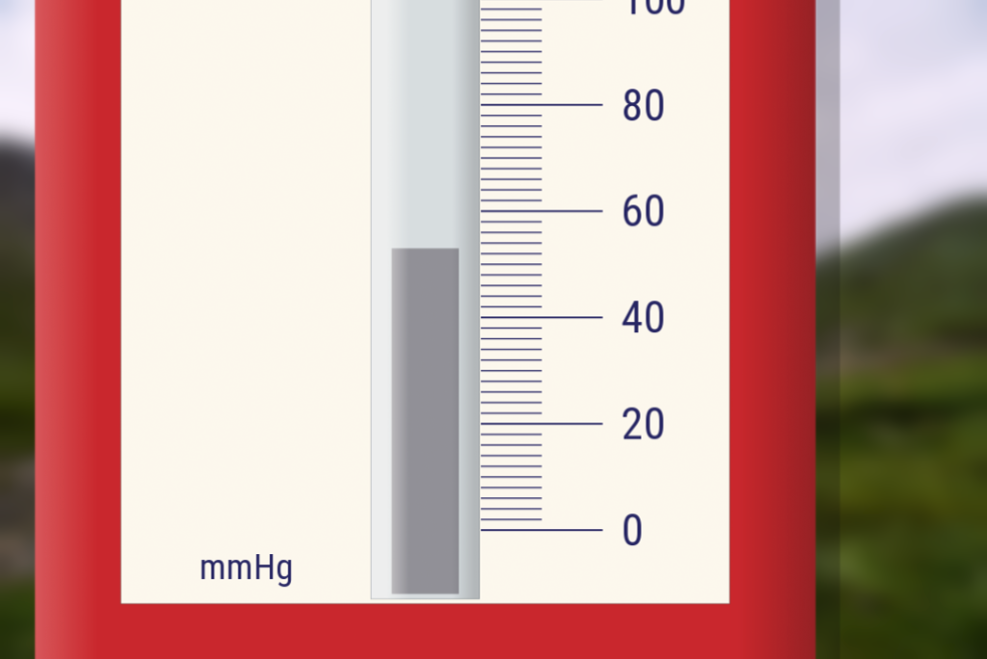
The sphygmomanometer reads 53mmHg
